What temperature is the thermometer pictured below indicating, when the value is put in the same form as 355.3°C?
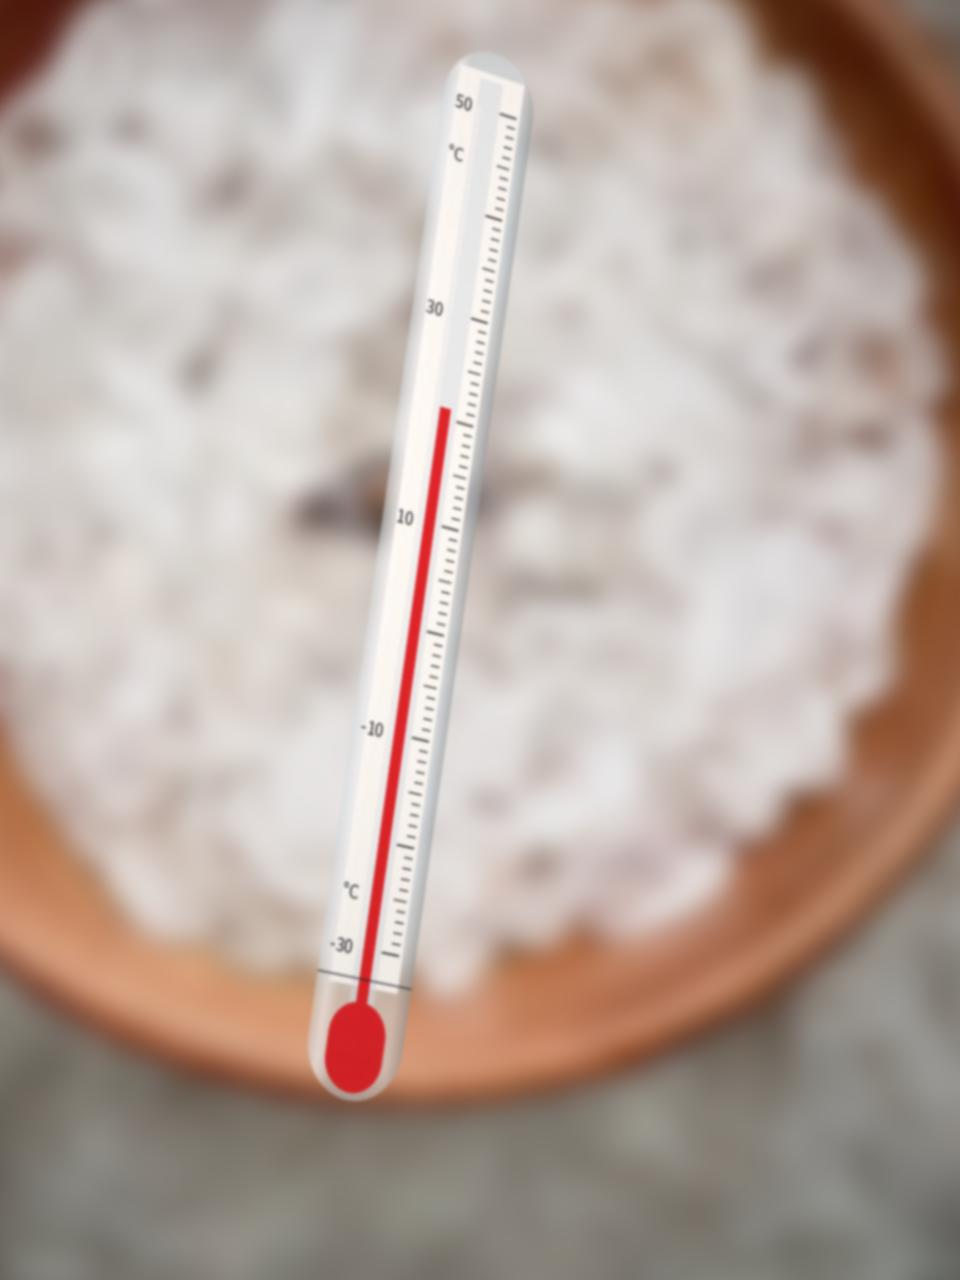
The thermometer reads 21°C
